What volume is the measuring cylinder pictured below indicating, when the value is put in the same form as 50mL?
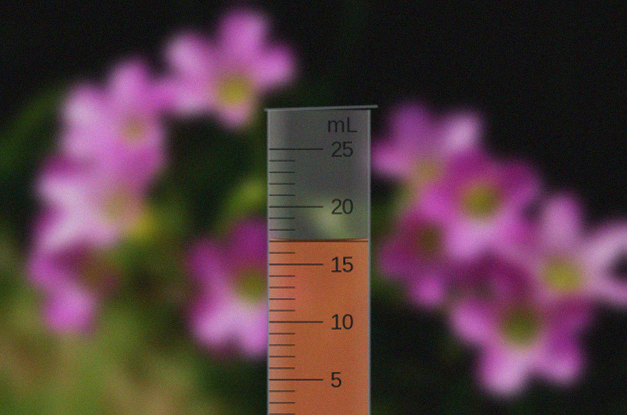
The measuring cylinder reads 17mL
